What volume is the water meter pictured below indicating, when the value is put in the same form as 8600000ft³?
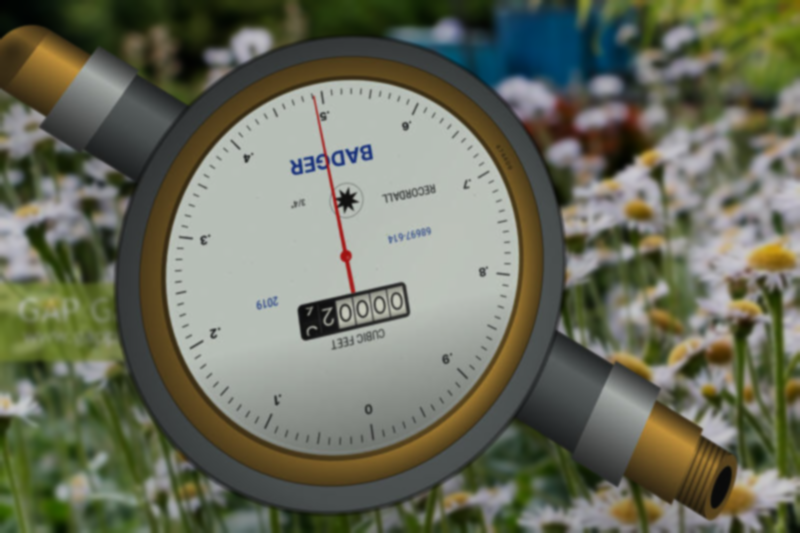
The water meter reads 25.49ft³
